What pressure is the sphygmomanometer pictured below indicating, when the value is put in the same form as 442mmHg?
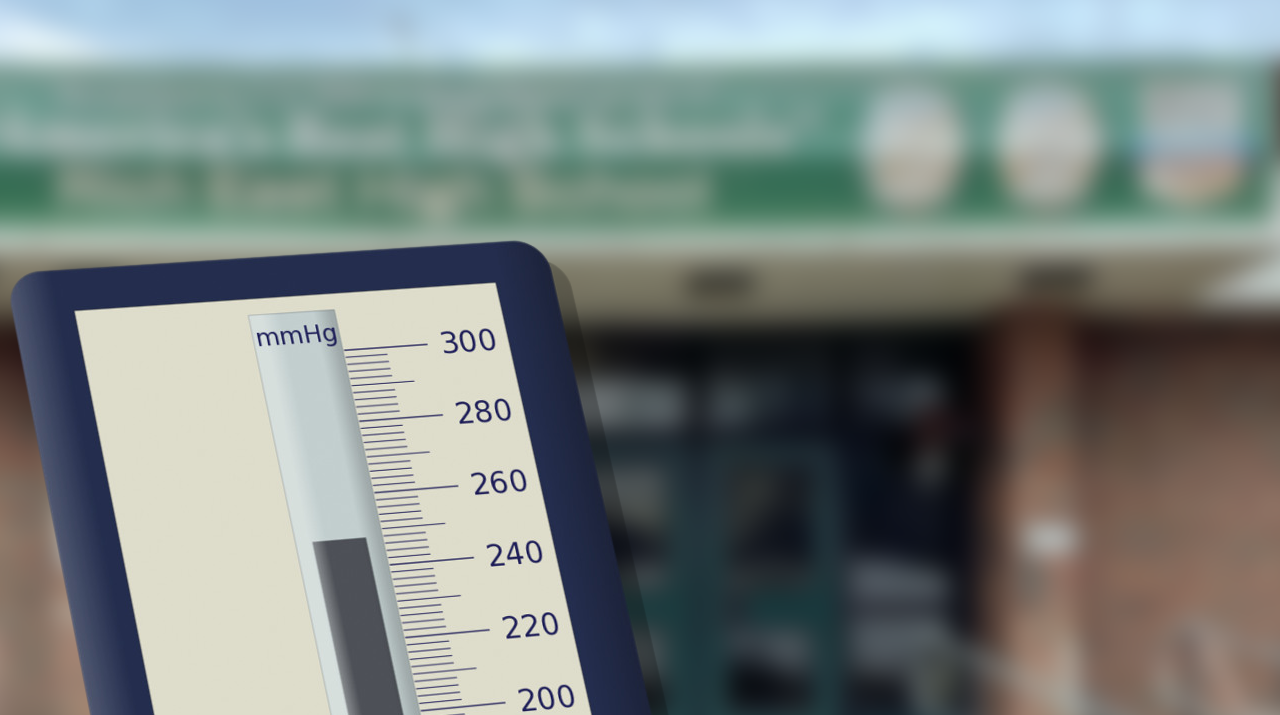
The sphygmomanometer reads 248mmHg
